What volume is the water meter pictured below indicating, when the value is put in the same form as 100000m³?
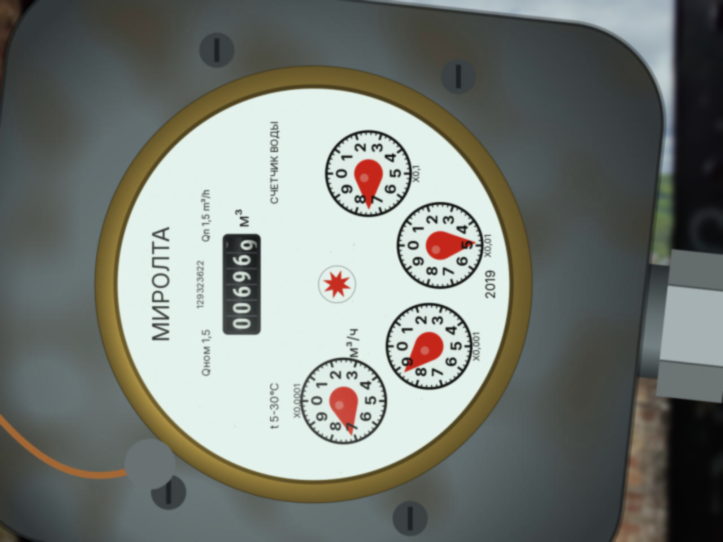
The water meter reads 6968.7487m³
